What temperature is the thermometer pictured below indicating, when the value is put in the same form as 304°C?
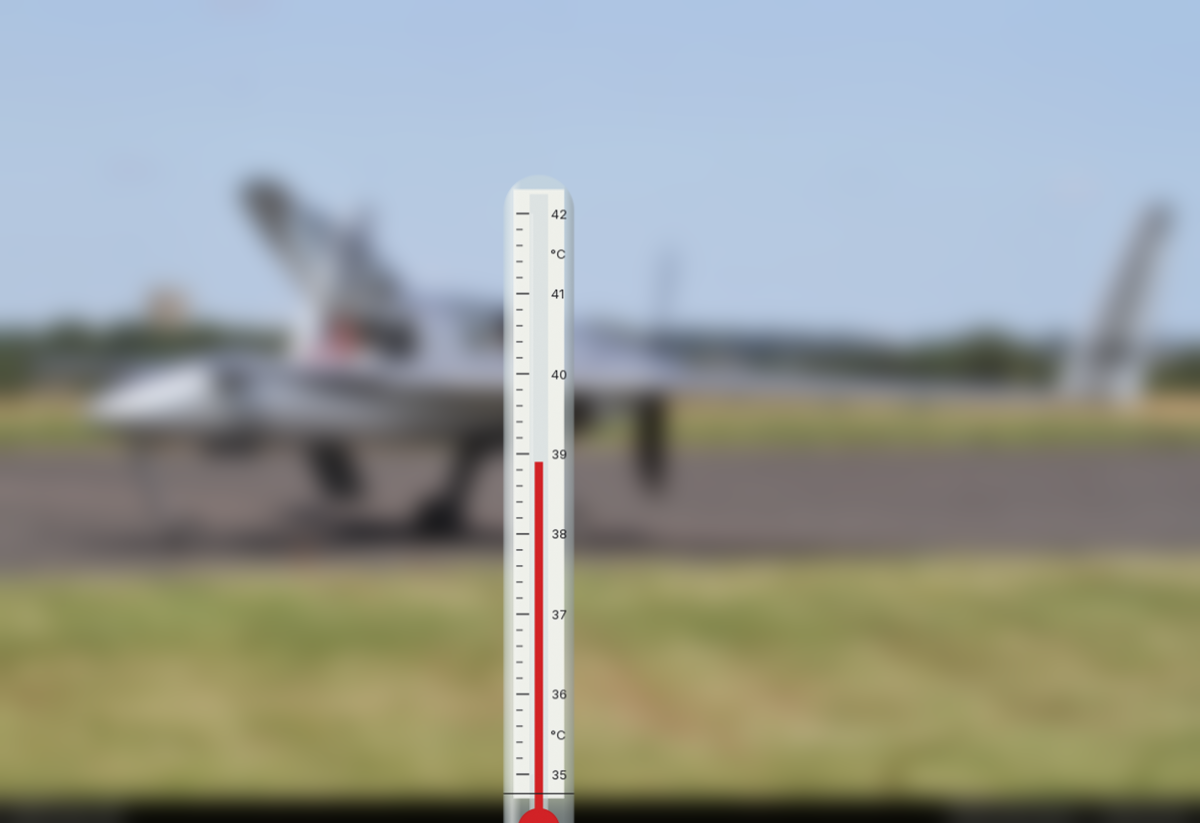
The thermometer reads 38.9°C
